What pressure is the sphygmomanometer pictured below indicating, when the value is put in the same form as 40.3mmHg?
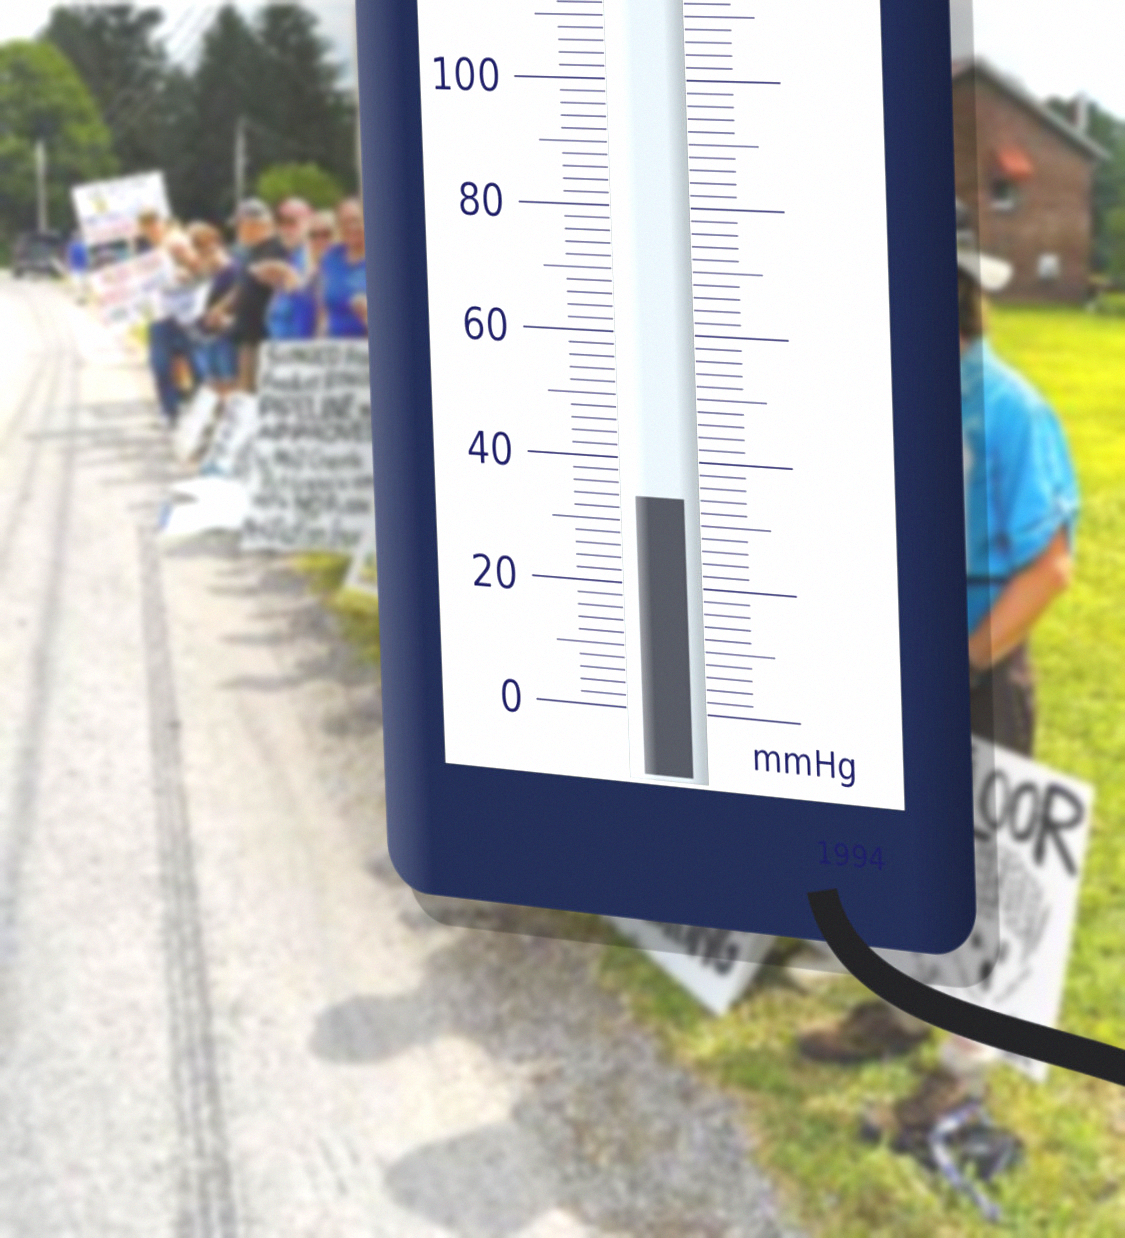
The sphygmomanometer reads 34mmHg
